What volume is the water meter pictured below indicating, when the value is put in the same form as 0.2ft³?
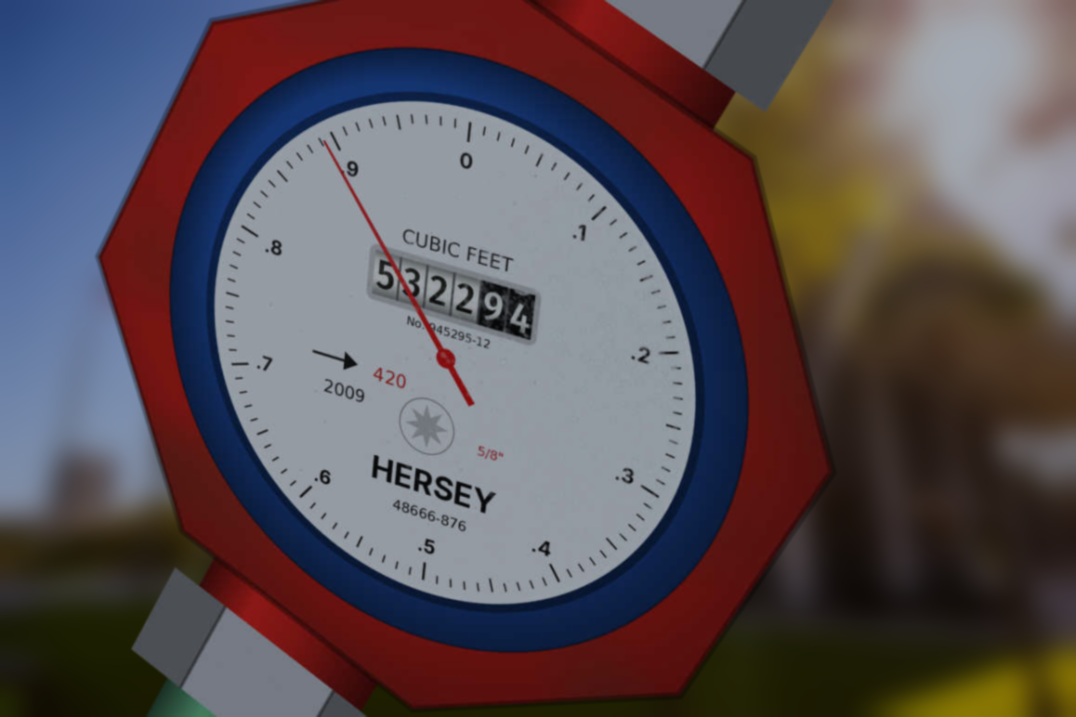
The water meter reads 532293.89ft³
